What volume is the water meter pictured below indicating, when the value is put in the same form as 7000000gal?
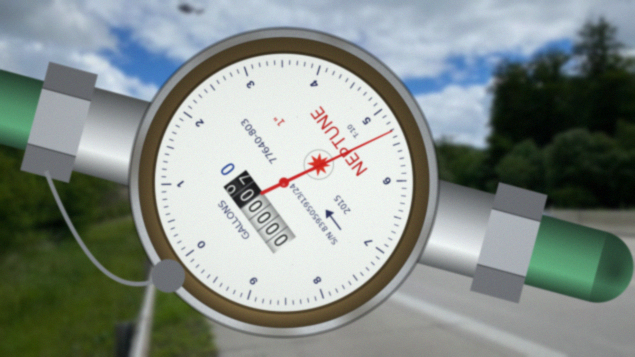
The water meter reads 65.3gal
